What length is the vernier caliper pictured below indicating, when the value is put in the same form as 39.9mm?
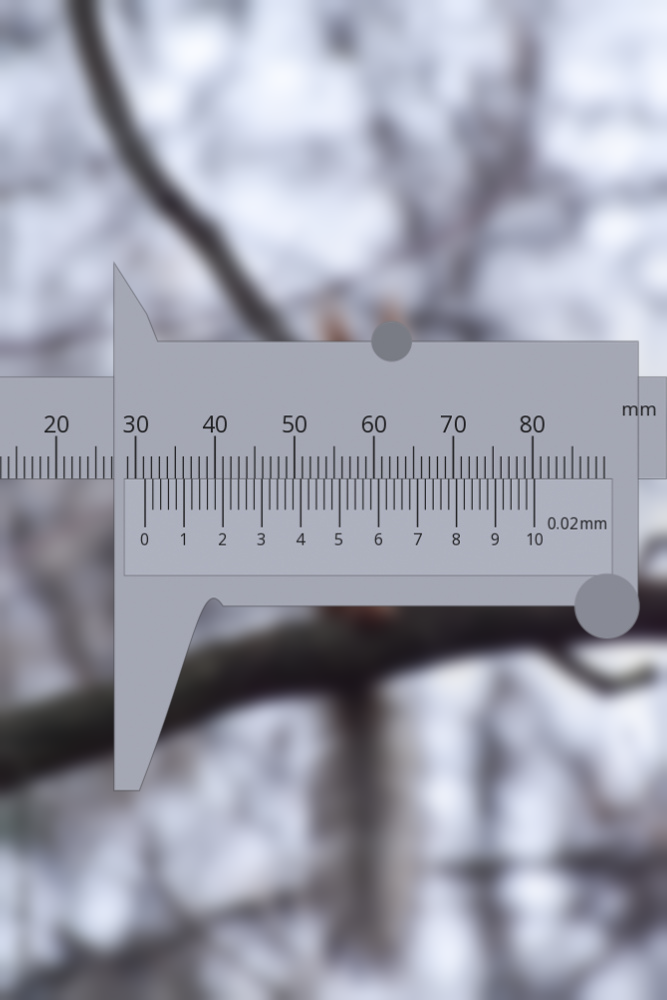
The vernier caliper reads 31.2mm
